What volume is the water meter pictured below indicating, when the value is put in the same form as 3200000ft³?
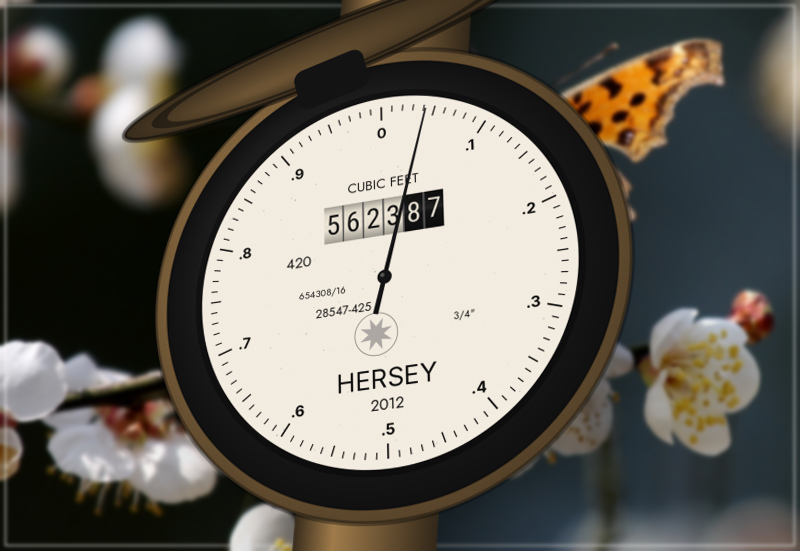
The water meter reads 562387.04ft³
